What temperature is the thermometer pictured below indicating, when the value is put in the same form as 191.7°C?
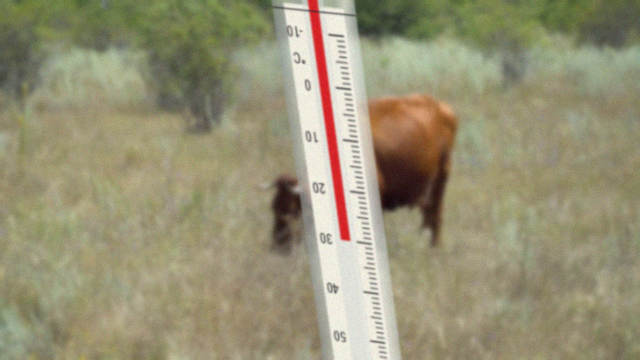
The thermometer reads 30°C
